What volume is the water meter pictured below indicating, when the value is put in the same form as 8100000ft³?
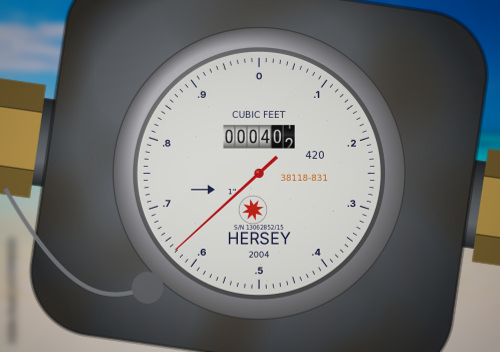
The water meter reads 401.63ft³
